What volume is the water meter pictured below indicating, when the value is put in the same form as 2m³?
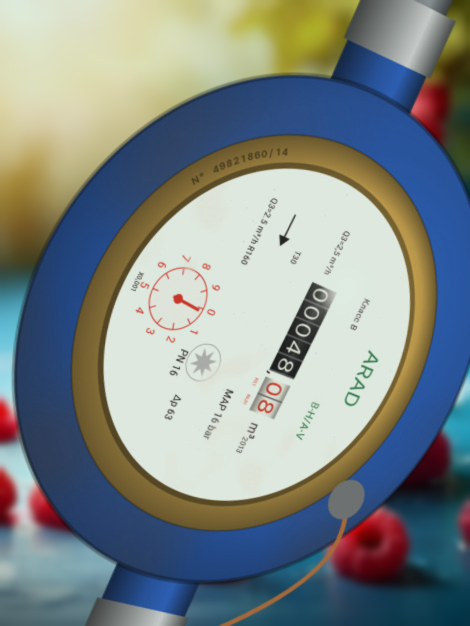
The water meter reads 48.080m³
